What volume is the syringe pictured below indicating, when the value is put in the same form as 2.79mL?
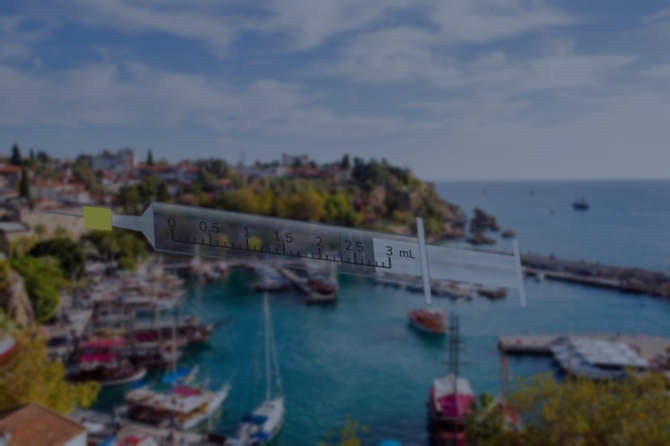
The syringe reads 2.3mL
